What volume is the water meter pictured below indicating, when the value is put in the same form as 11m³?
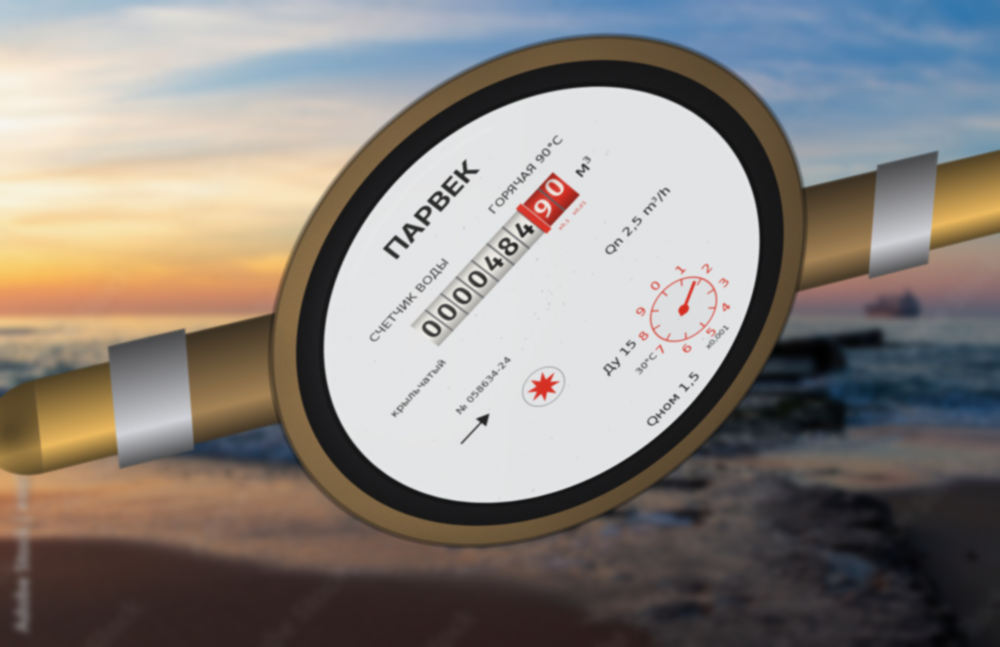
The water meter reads 484.901m³
